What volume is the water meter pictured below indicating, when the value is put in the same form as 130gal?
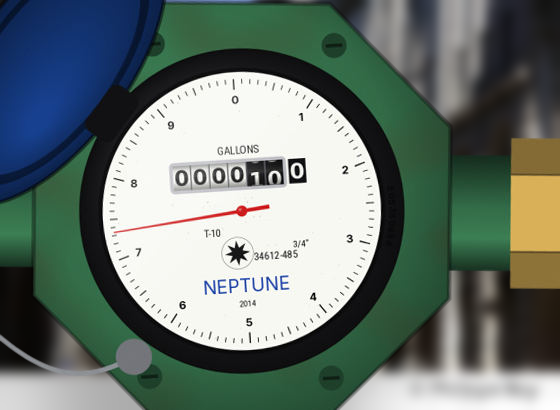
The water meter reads 97.3gal
